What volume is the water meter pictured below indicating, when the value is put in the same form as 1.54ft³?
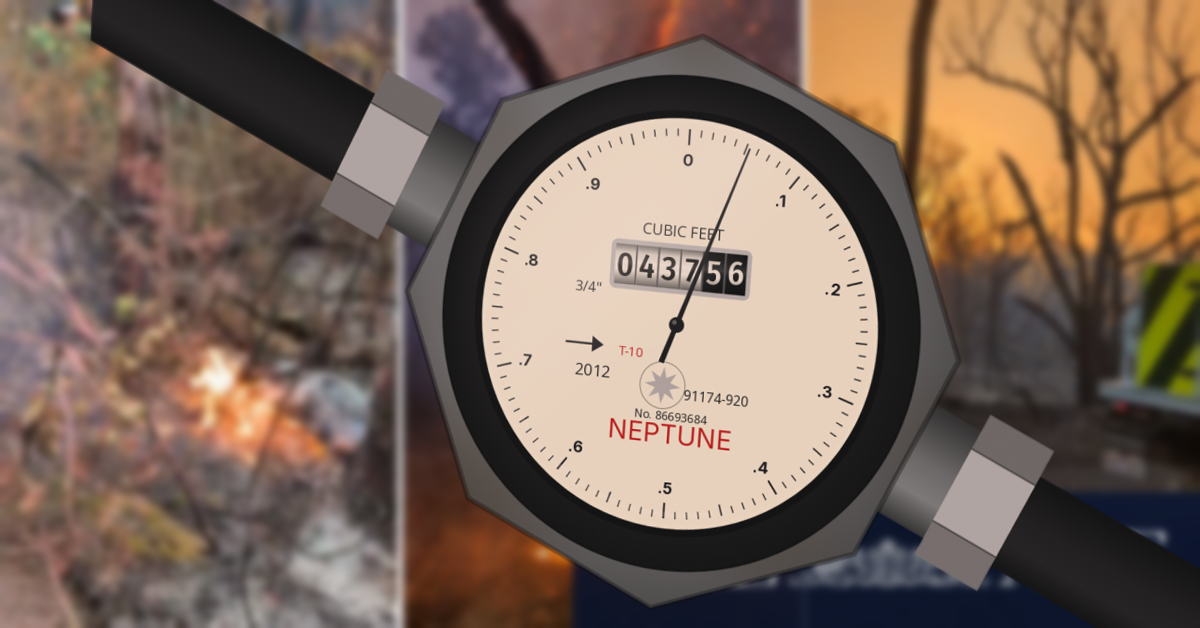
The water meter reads 43756.05ft³
